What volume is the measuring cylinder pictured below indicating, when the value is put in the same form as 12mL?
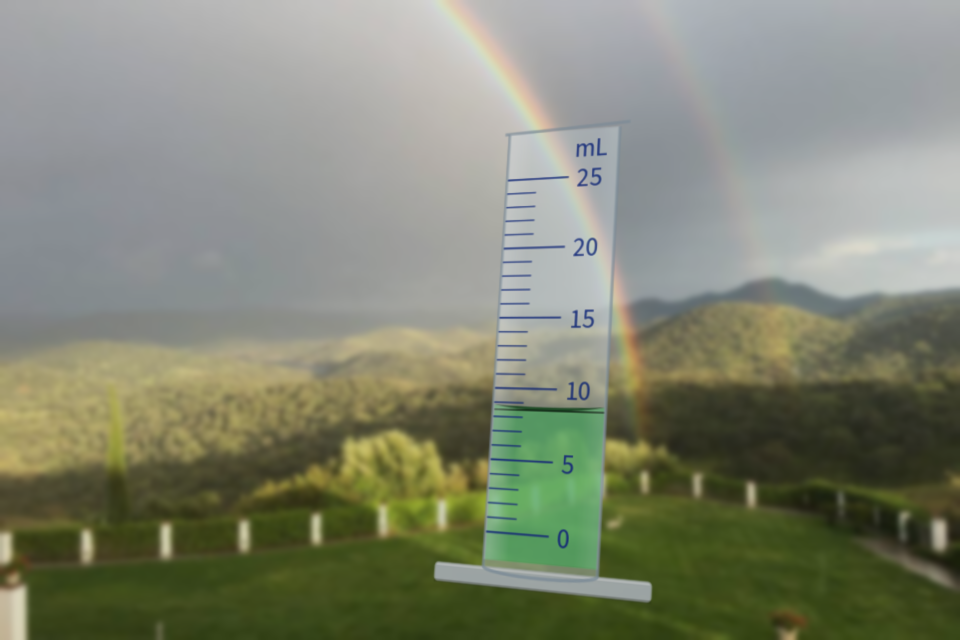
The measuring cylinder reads 8.5mL
